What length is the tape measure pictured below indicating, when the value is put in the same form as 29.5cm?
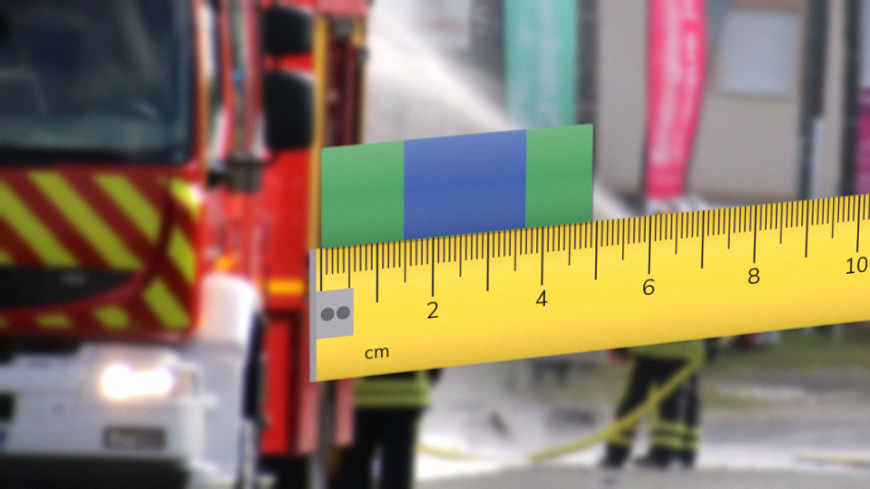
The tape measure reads 4.9cm
